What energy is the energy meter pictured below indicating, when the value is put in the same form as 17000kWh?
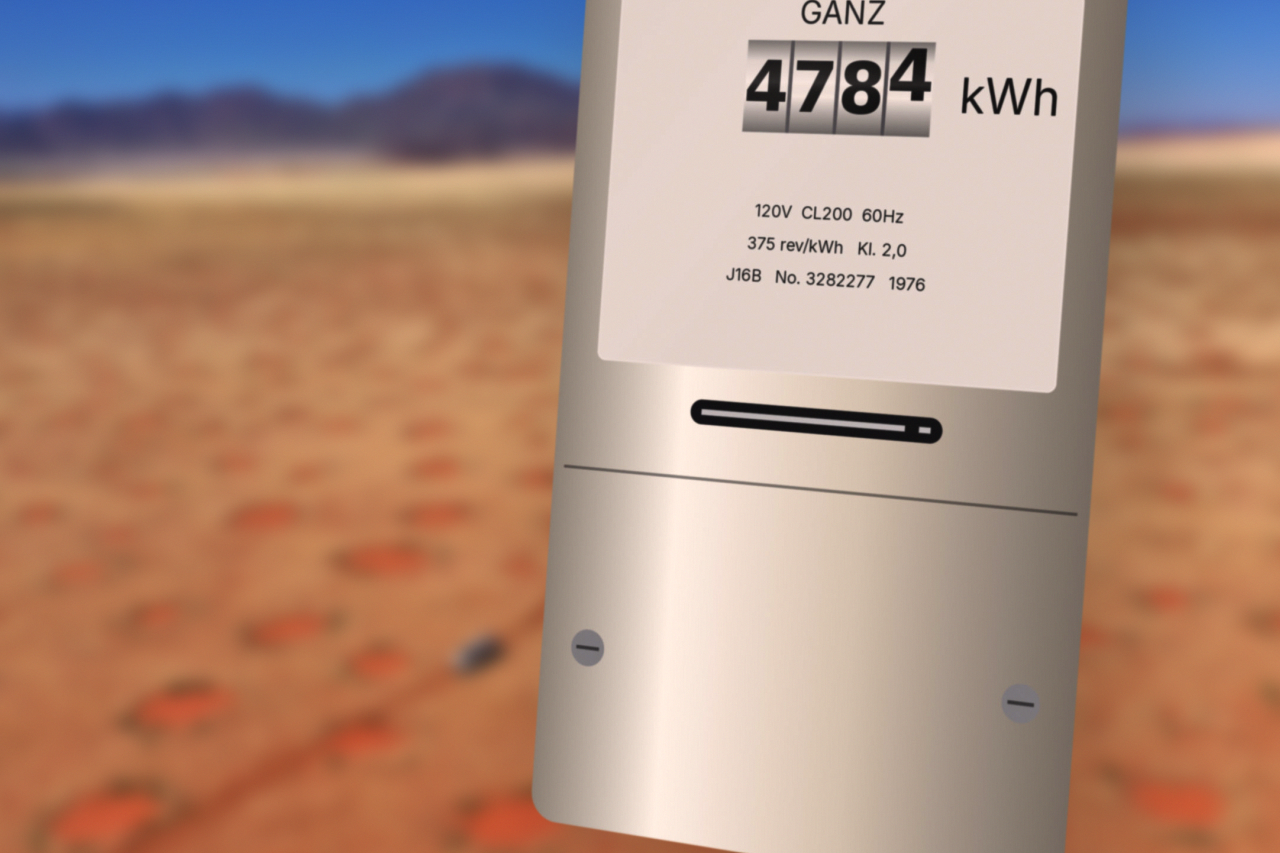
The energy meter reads 4784kWh
